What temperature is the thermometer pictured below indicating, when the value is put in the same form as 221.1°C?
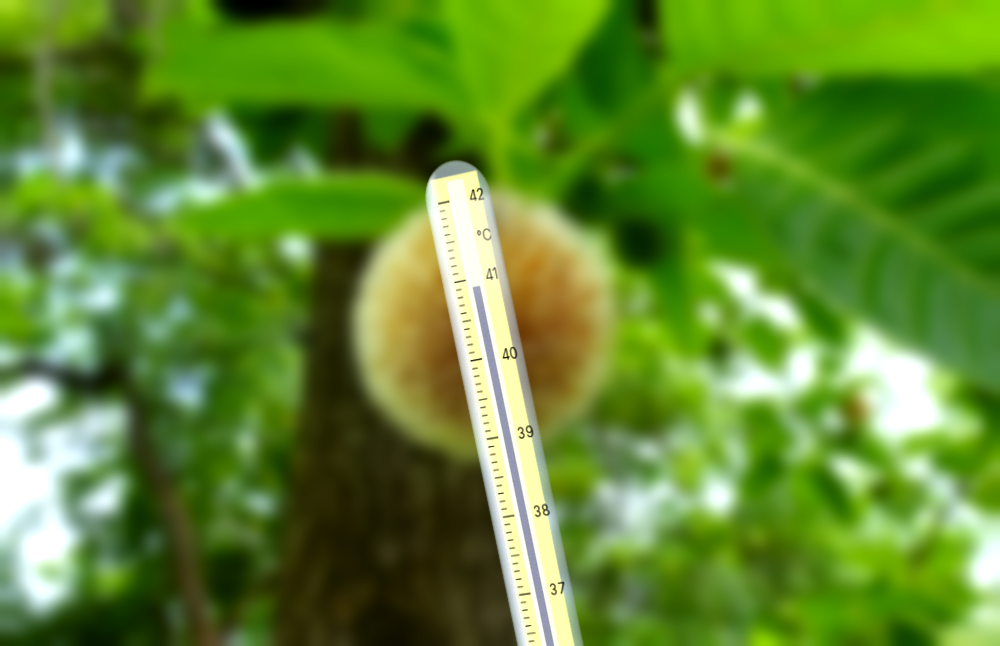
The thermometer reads 40.9°C
